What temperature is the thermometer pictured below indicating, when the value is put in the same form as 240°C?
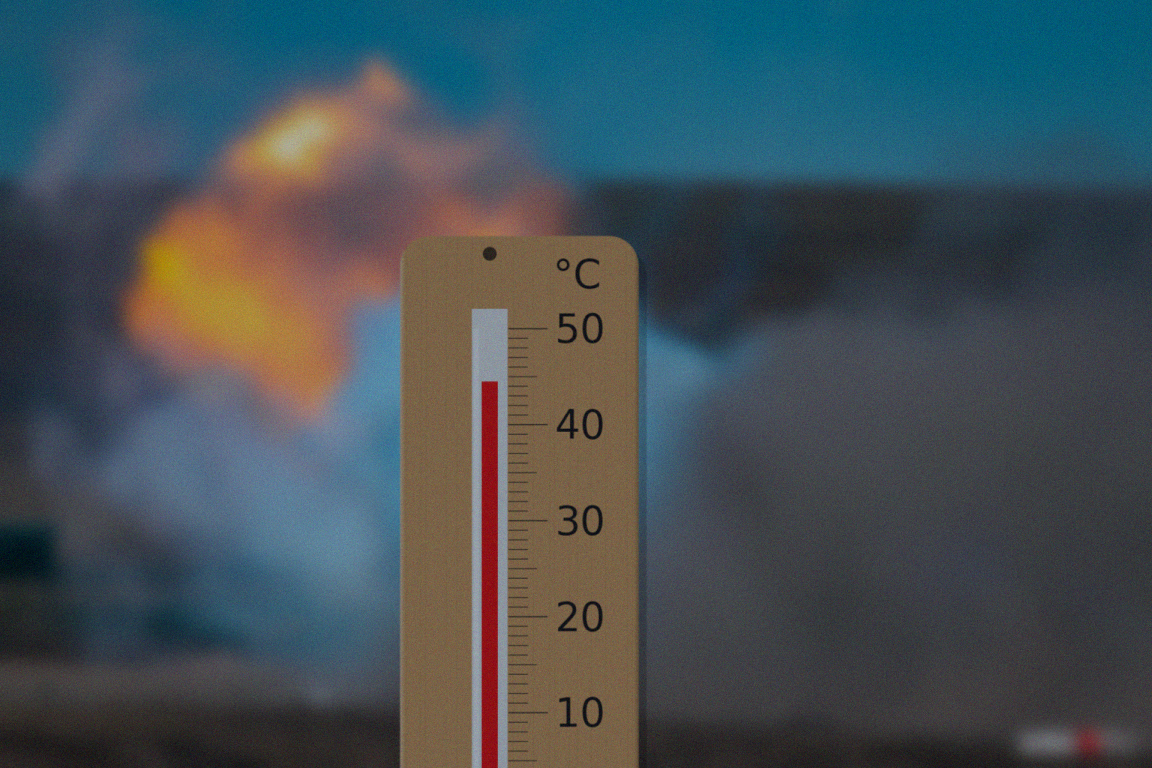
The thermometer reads 44.5°C
